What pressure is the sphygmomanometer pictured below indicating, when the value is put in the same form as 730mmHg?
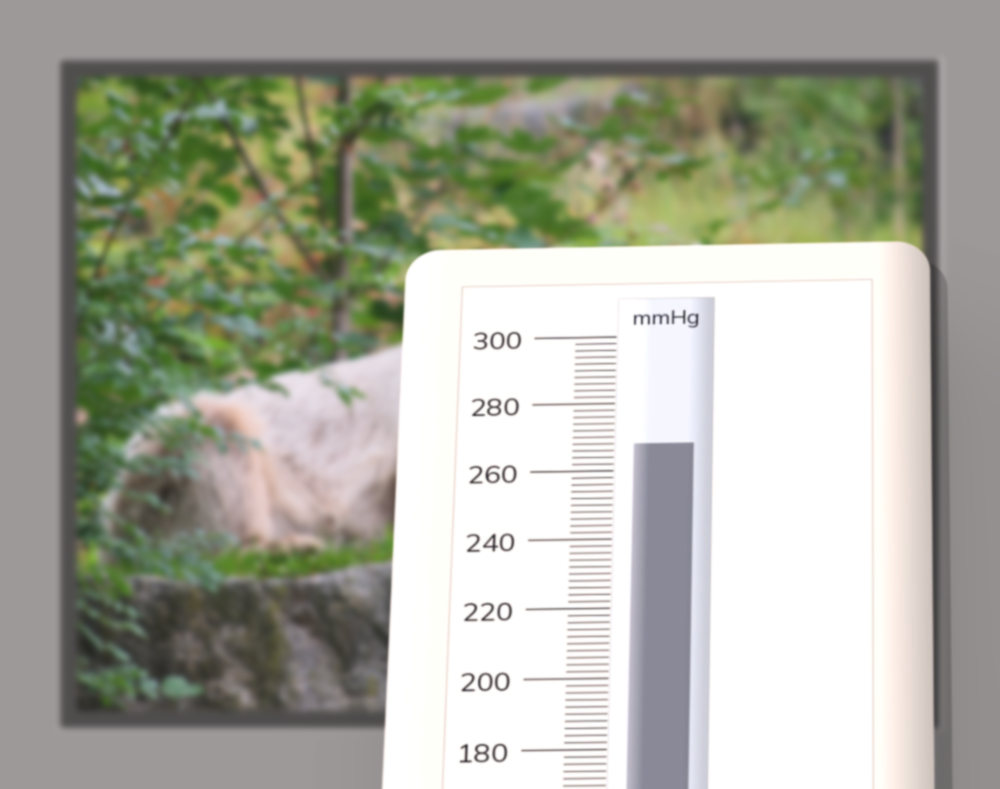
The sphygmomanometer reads 268mmHg
